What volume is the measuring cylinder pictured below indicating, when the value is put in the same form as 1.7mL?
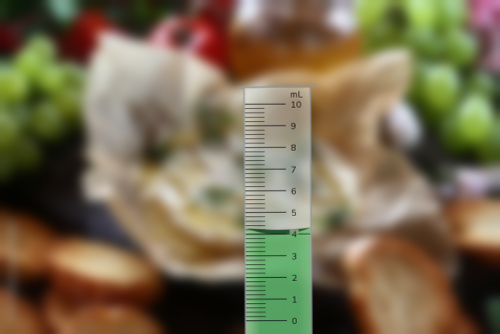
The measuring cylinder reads 4mL
